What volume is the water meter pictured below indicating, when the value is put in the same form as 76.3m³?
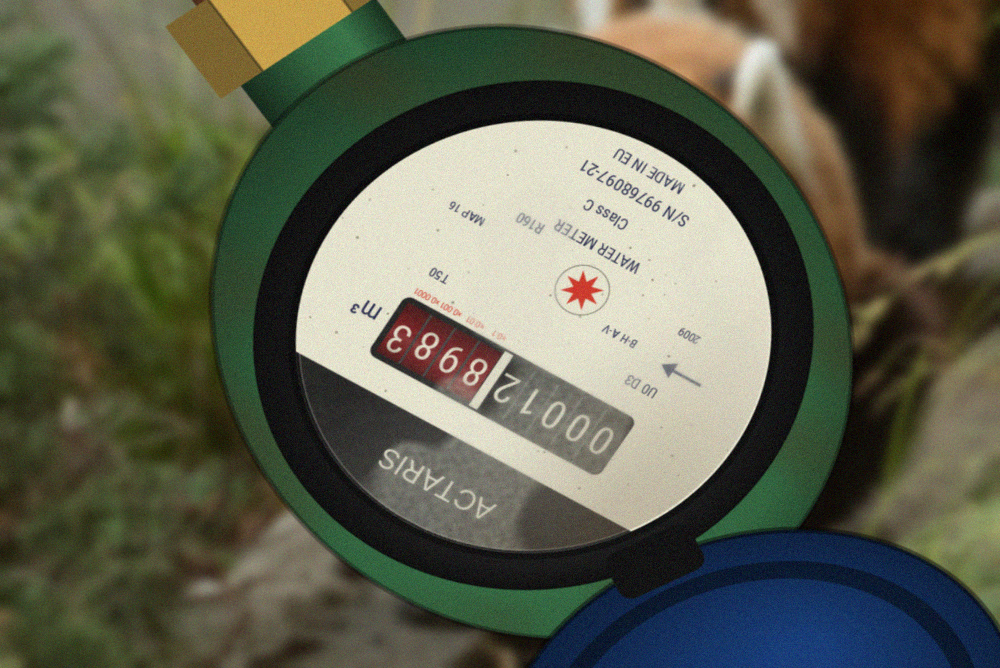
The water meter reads 12.8983m³
